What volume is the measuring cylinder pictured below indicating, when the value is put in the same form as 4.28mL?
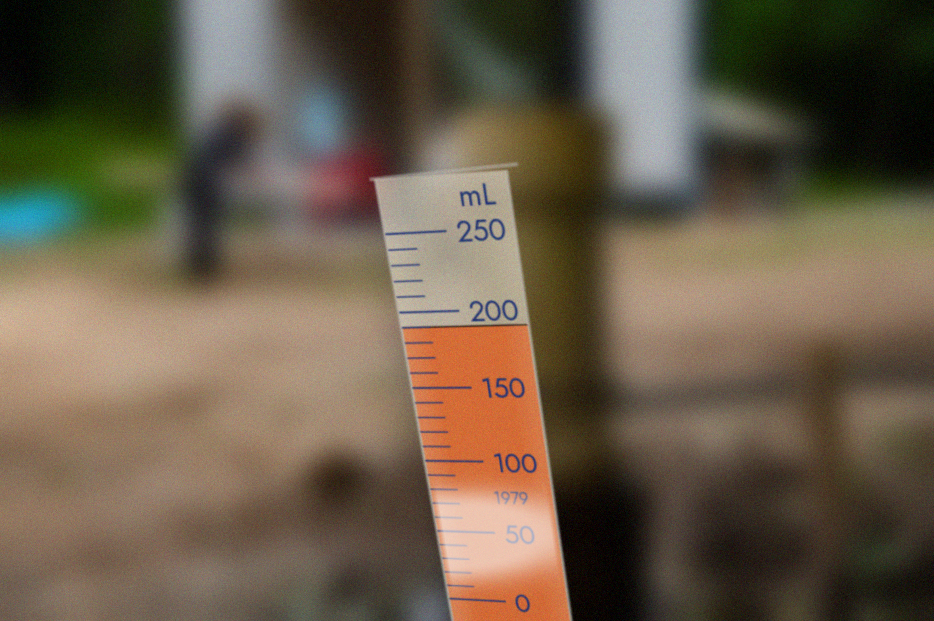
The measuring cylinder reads 190mL
